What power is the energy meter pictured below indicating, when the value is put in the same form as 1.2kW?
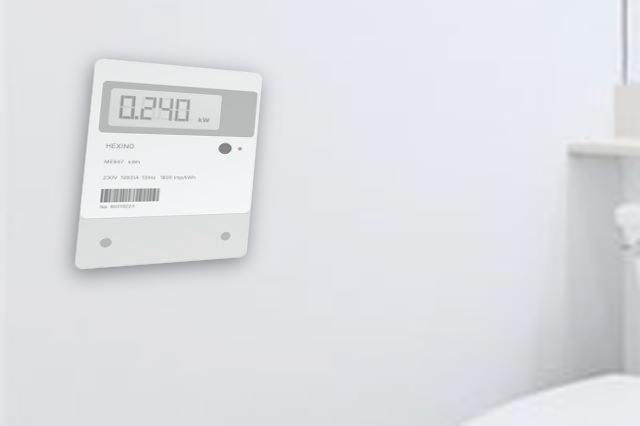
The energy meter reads 0.240kW
